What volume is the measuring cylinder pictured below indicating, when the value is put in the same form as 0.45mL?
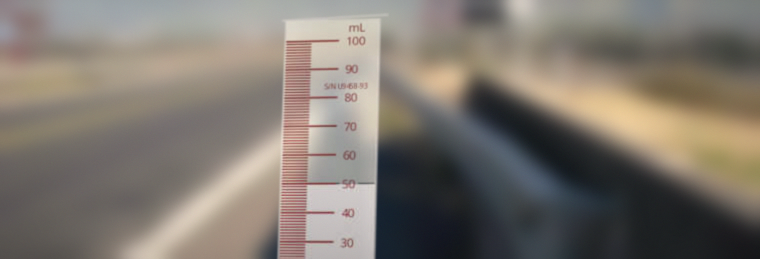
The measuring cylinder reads 50mL
